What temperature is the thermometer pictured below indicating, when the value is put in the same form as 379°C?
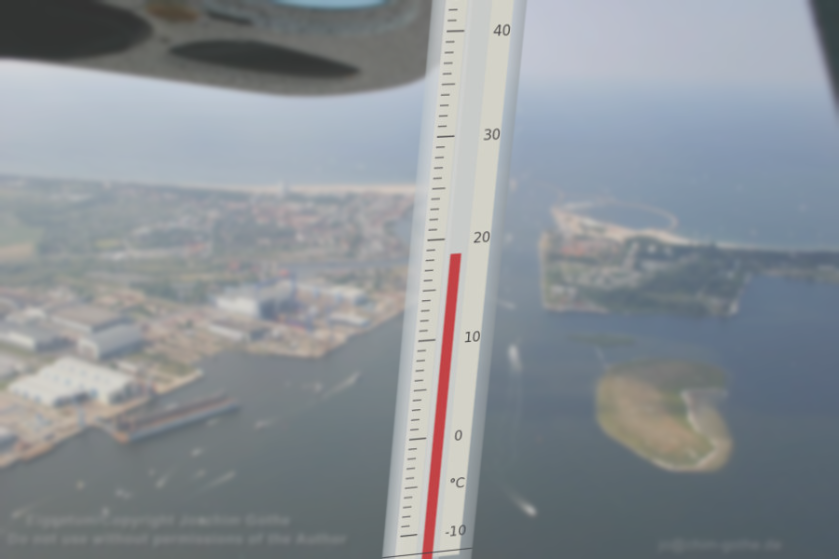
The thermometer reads 18.5°C
